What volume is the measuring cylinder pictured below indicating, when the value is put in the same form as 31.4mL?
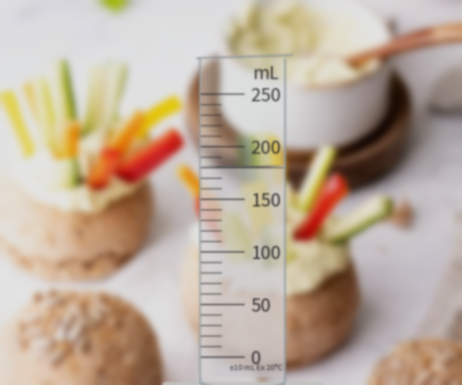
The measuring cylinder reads 180mL
